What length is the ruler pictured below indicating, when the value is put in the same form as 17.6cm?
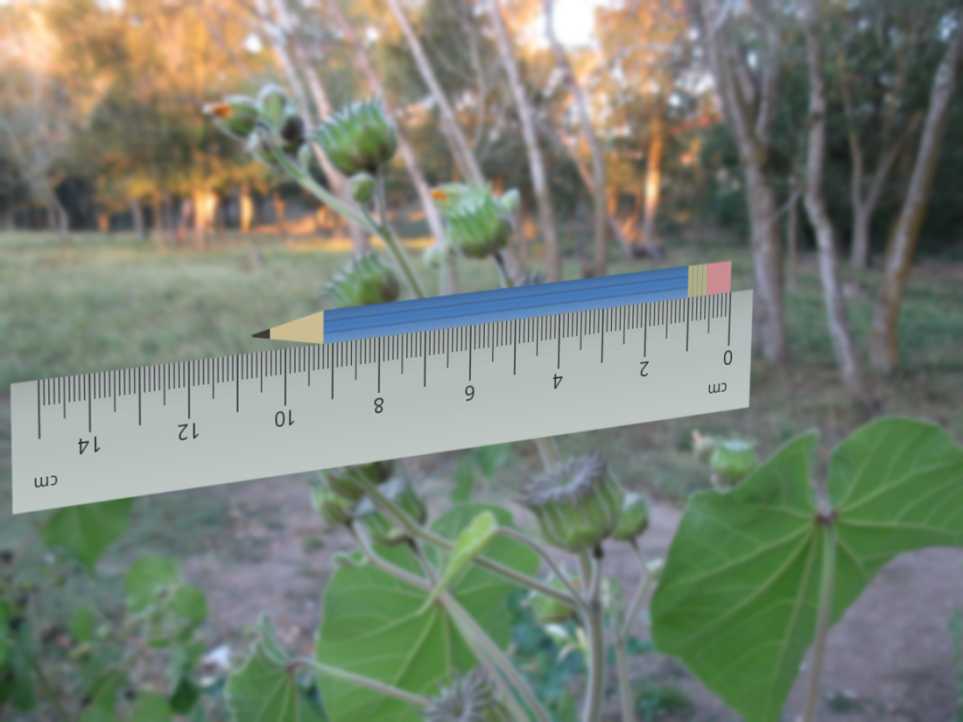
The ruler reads 10.7cm
